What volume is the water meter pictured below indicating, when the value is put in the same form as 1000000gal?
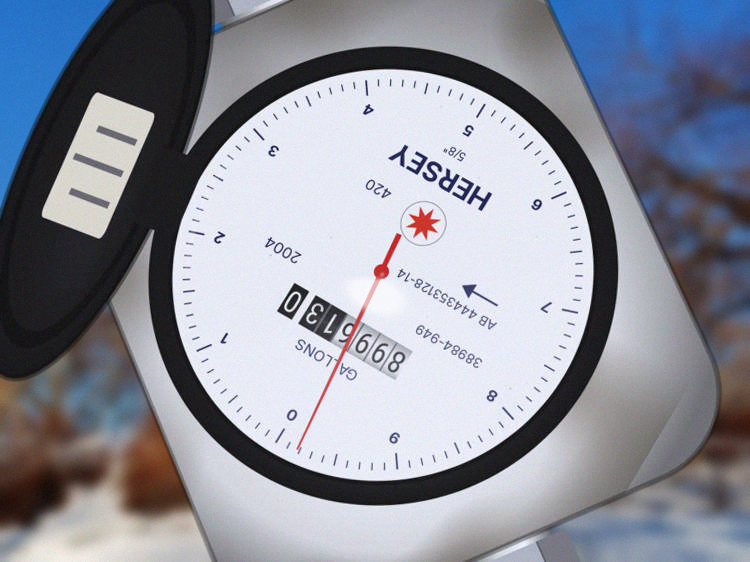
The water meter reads 8996129.8gal
